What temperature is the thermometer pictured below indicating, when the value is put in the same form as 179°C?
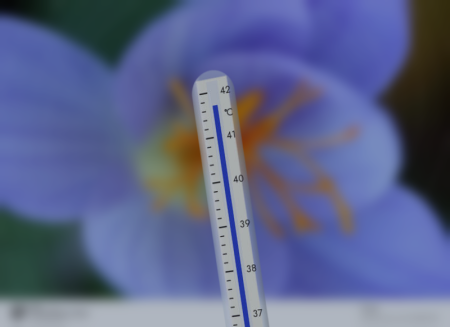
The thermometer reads 41.7°C
